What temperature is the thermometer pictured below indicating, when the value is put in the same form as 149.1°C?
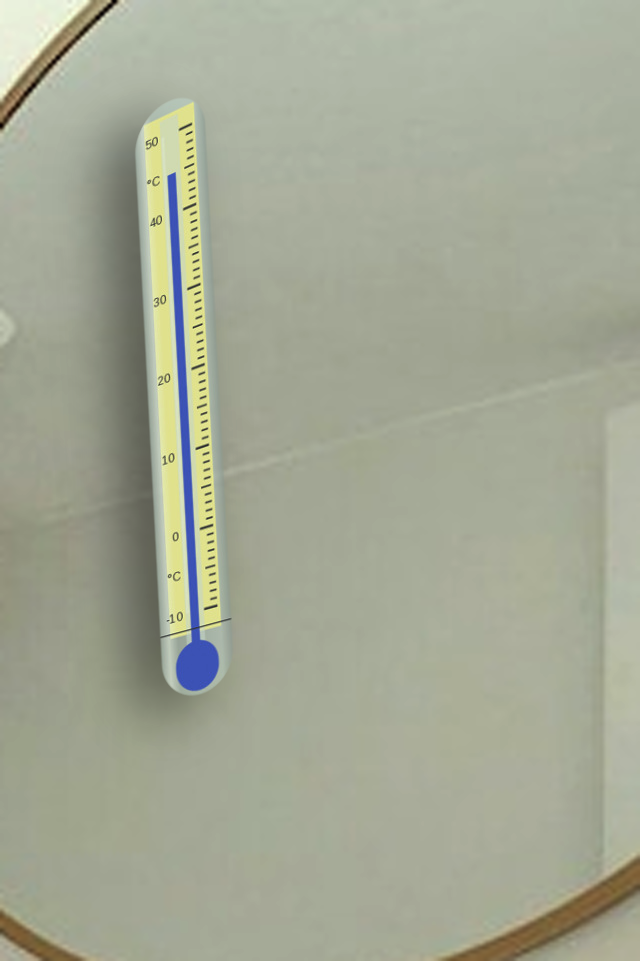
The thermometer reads 45°C
